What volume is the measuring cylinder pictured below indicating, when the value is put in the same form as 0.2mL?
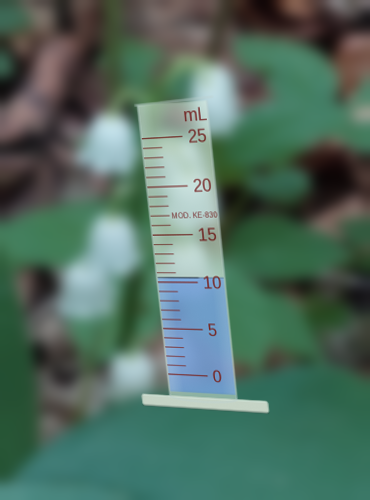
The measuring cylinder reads 10.5mL
